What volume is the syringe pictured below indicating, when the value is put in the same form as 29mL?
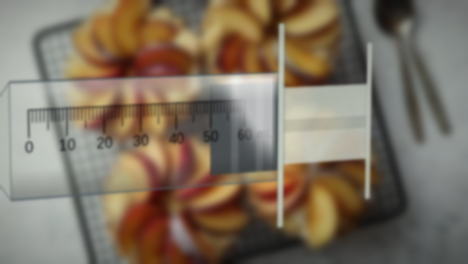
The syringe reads 50mL
